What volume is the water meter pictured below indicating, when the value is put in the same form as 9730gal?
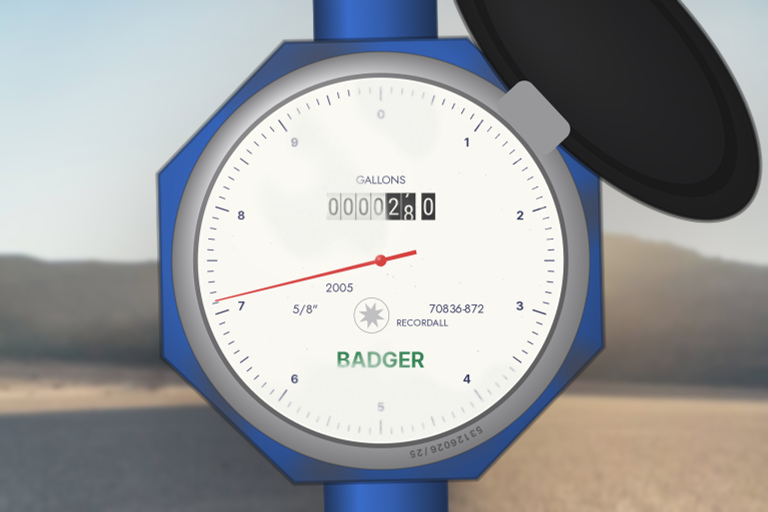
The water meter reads 277.1gal
